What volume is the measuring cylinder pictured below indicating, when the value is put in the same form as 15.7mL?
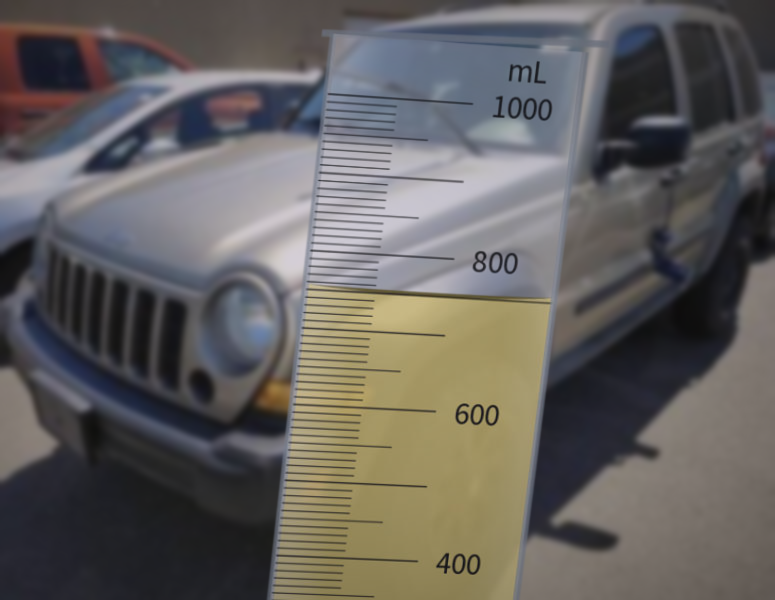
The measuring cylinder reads 750mL
